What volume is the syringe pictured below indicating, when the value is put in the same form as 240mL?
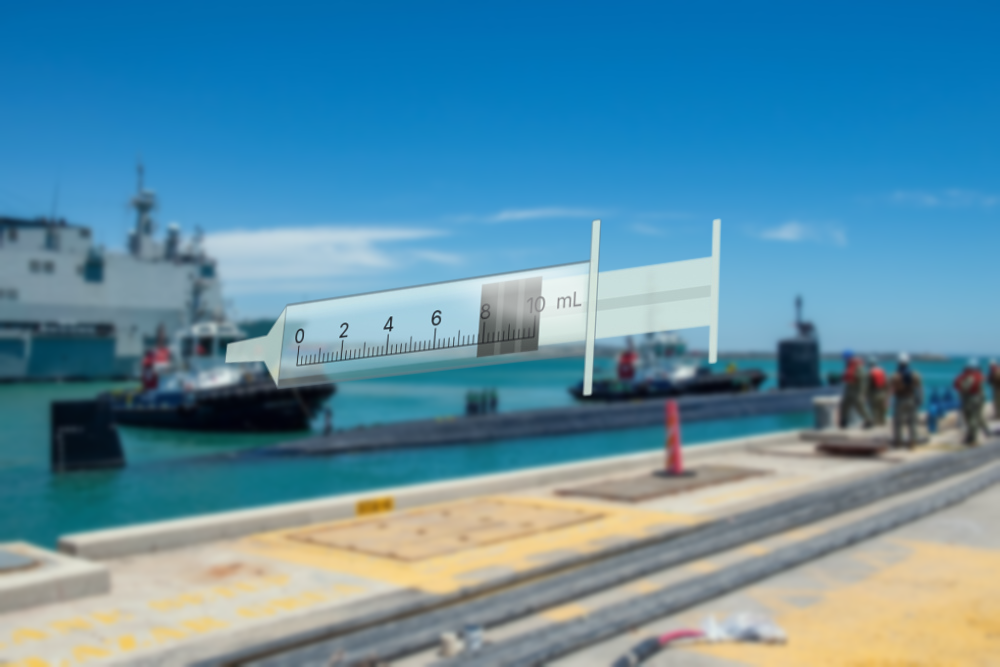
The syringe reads 7.8mL
